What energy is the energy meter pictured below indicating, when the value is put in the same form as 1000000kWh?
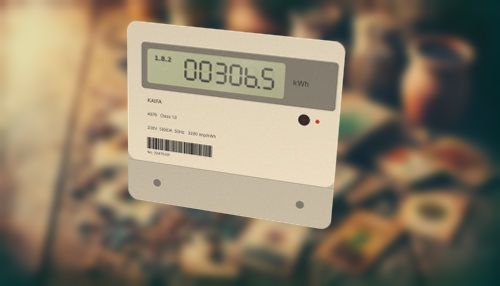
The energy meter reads 306.5kWh
